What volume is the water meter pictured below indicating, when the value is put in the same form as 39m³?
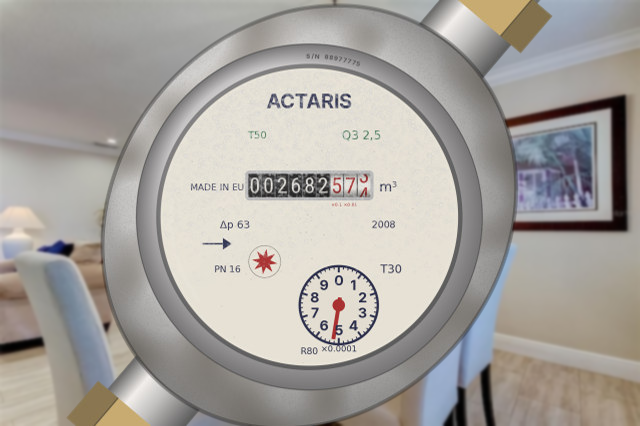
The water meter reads 2682.5735m³
